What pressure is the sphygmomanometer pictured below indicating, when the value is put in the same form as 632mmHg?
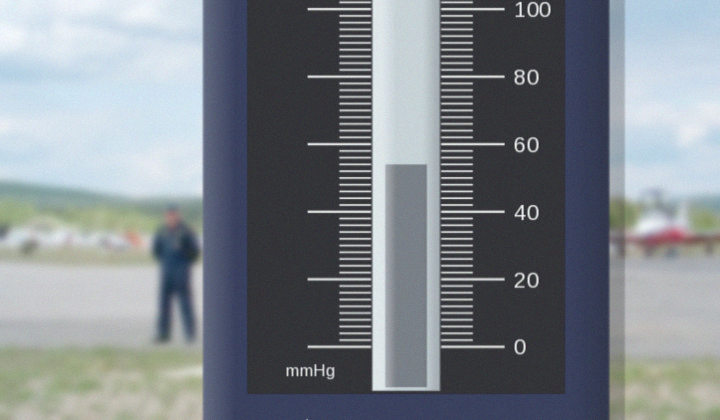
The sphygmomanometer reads 54mmHg
